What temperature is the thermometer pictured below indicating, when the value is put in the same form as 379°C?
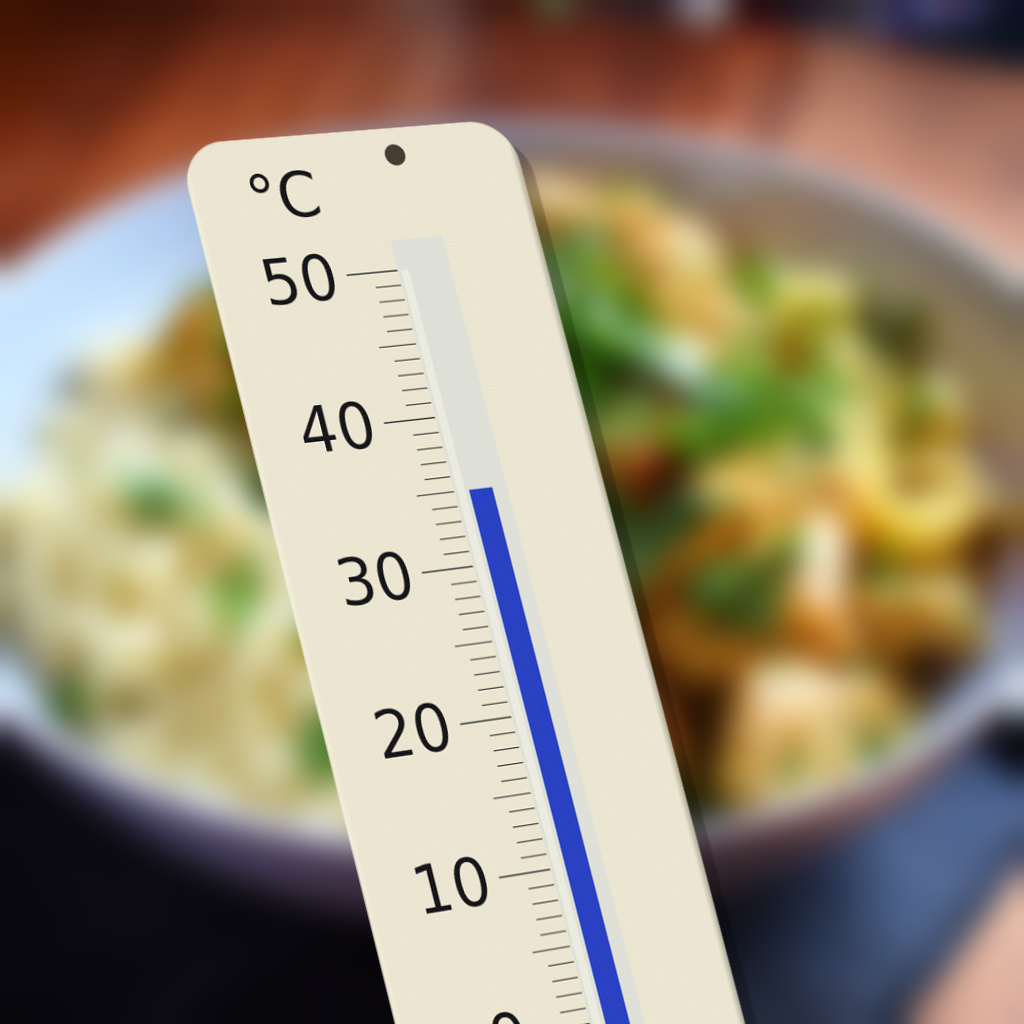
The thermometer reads 35°C
